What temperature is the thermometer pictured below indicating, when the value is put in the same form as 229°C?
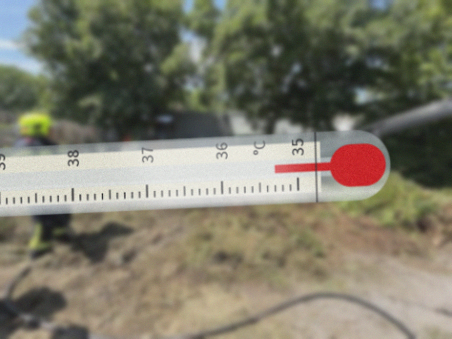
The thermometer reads 35.3°C
